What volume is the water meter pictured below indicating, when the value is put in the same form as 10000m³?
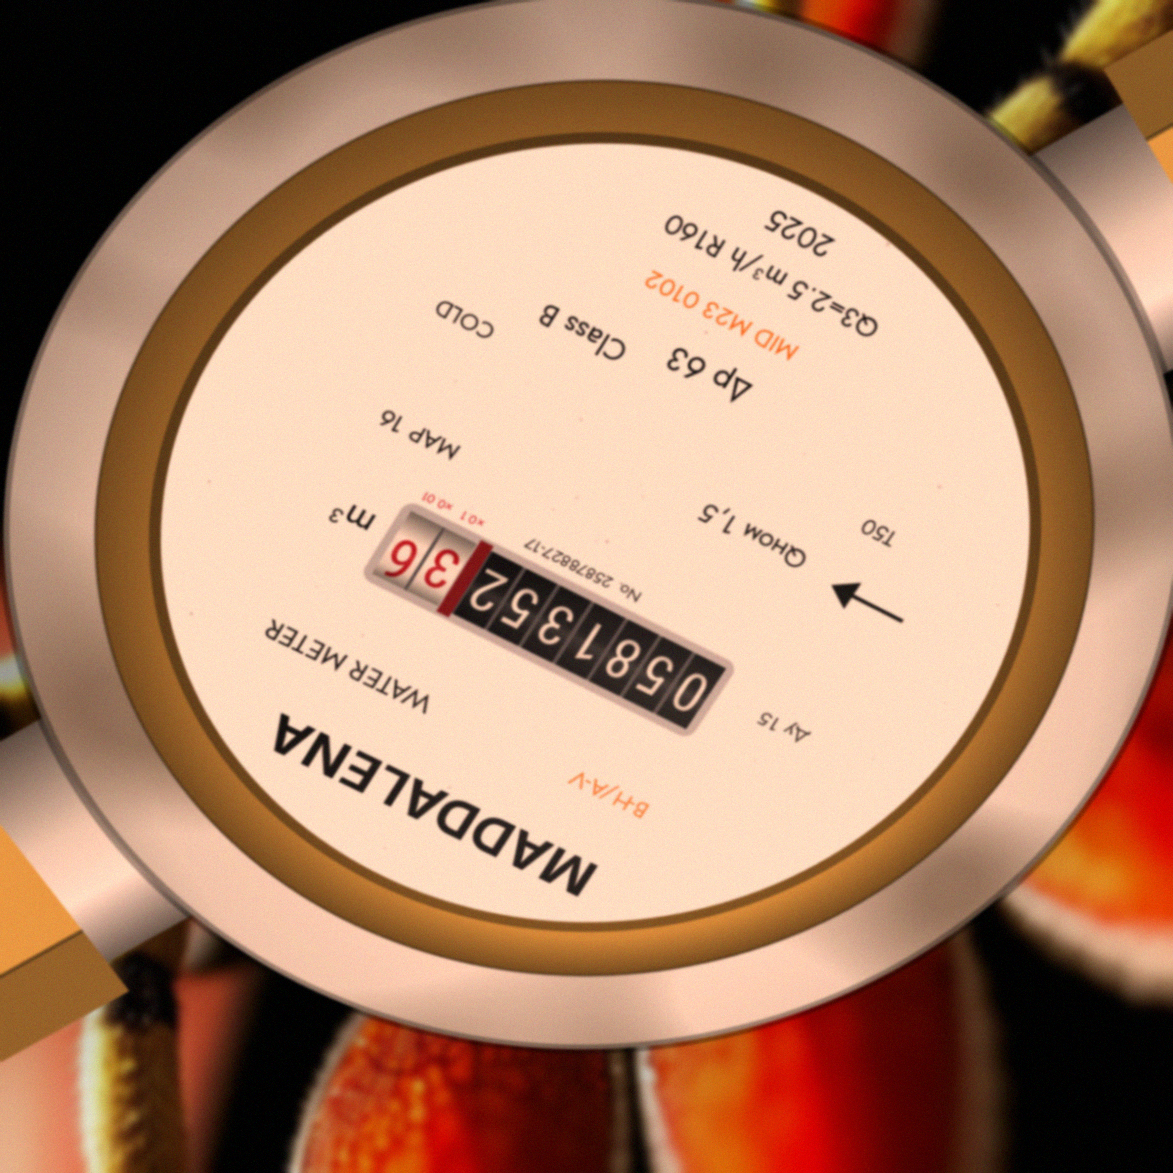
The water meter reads 581352.36m³
